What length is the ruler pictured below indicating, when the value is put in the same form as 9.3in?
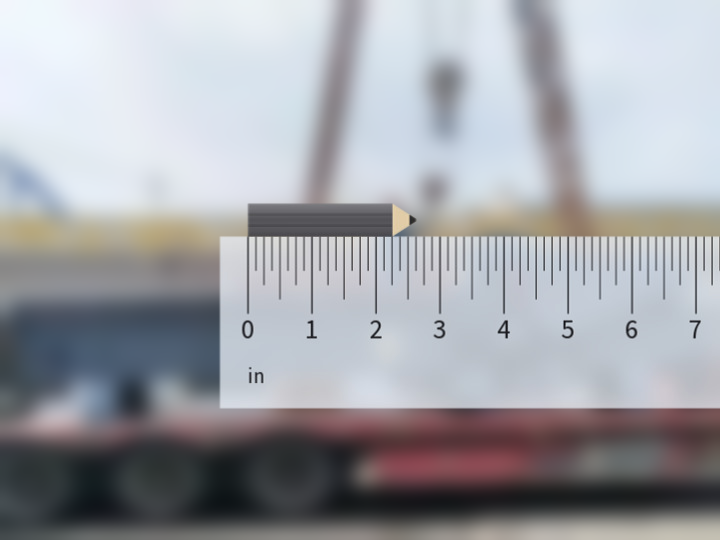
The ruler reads 2.625in
